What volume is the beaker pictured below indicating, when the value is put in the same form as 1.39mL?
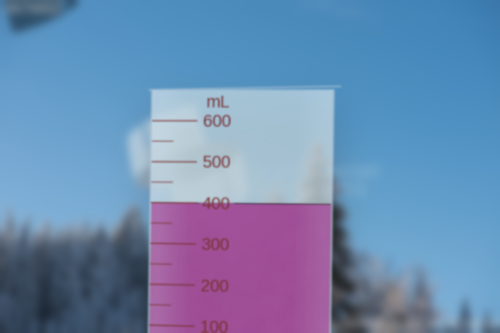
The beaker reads 400mL
